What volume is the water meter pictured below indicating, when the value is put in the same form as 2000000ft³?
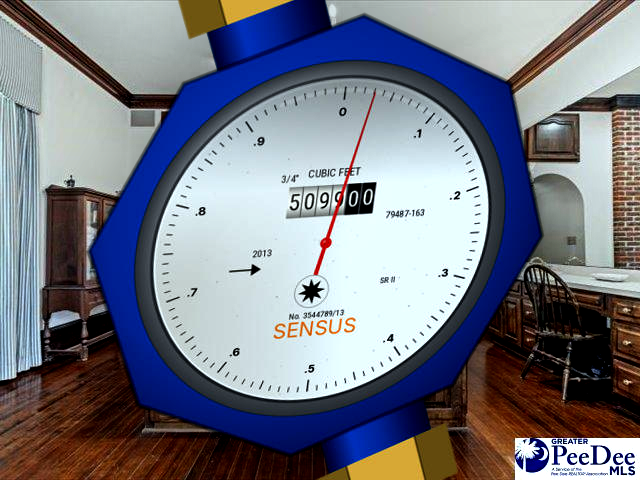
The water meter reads 509900.03ft³
